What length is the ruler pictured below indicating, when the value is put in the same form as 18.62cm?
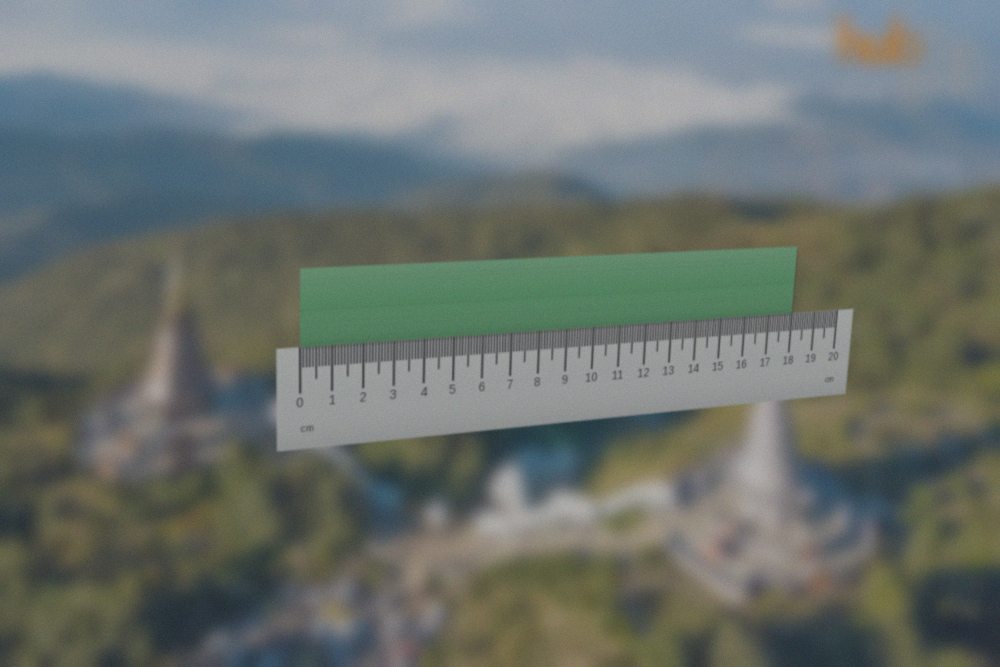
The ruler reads 18cm
